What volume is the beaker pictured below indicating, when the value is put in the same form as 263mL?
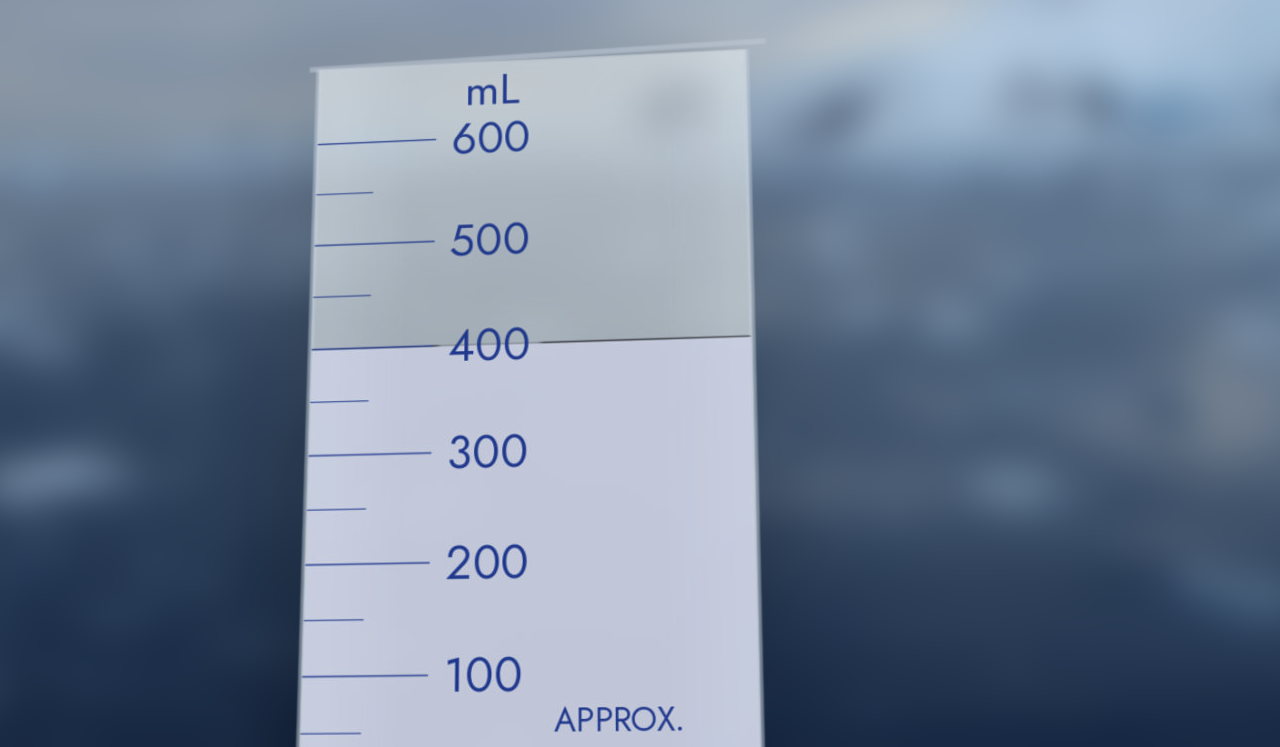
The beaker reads 400mL
